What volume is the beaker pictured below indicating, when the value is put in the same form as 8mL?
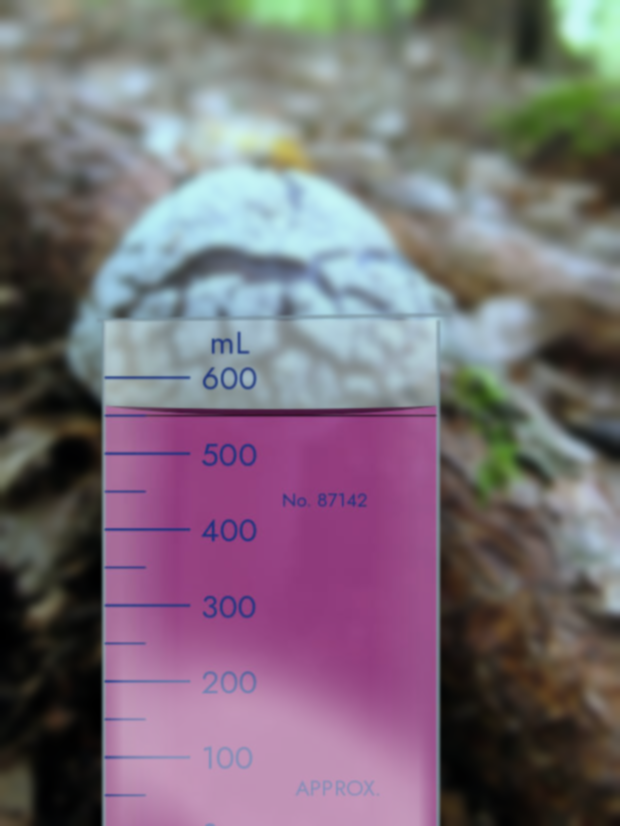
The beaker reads 550mL
